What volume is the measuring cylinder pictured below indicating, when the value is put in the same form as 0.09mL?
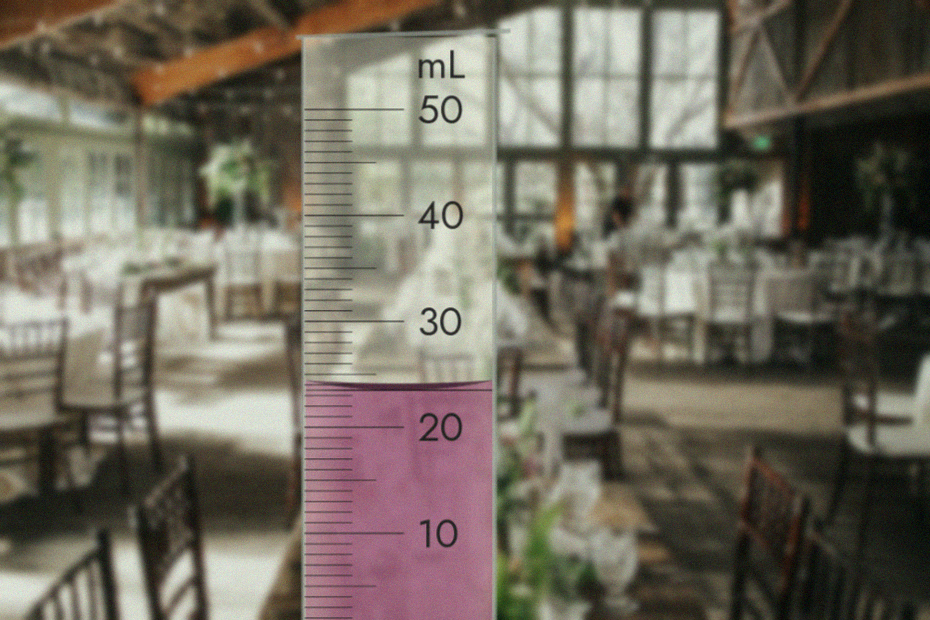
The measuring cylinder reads 23.5mL
